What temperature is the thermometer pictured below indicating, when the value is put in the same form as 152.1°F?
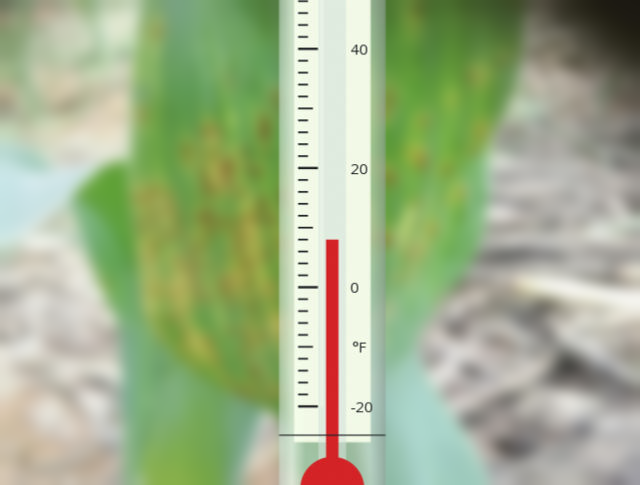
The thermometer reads 8°F
